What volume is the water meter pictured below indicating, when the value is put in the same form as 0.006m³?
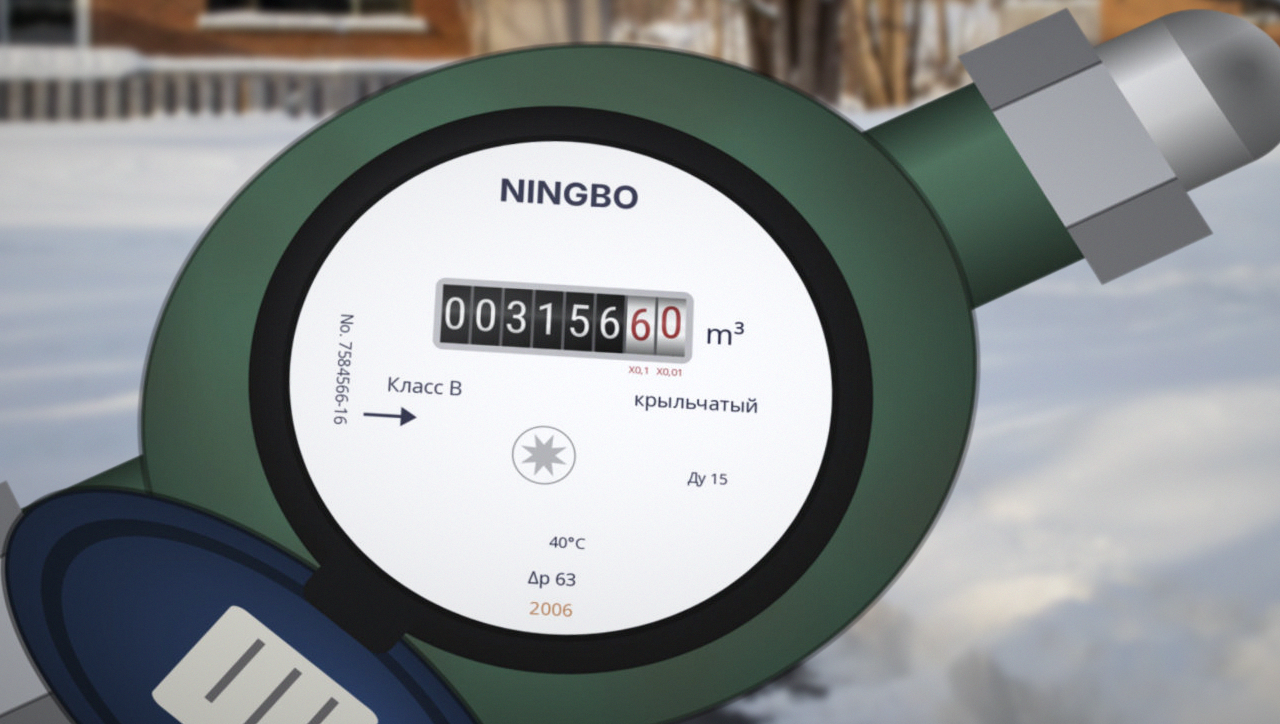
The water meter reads 3156.60m³
